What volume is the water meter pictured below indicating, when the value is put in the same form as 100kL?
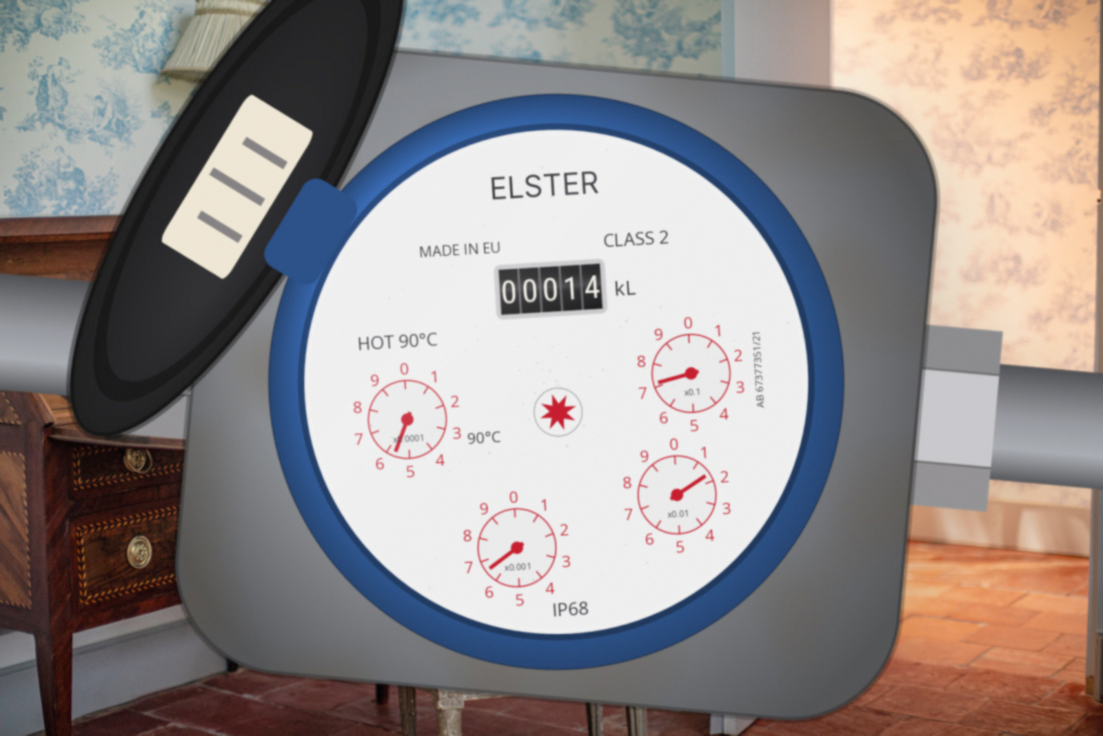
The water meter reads 14.7165kL
